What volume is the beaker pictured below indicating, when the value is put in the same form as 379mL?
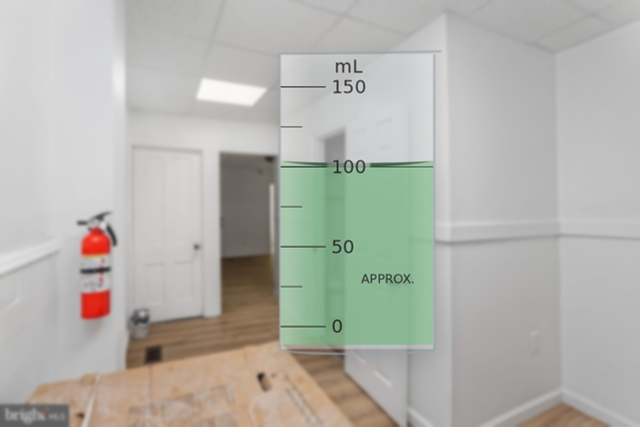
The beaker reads 100mL
